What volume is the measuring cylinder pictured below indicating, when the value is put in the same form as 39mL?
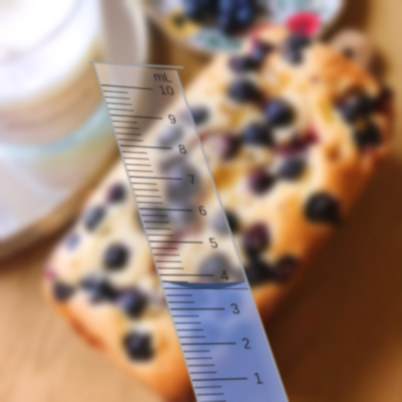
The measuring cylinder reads 3.6mL
